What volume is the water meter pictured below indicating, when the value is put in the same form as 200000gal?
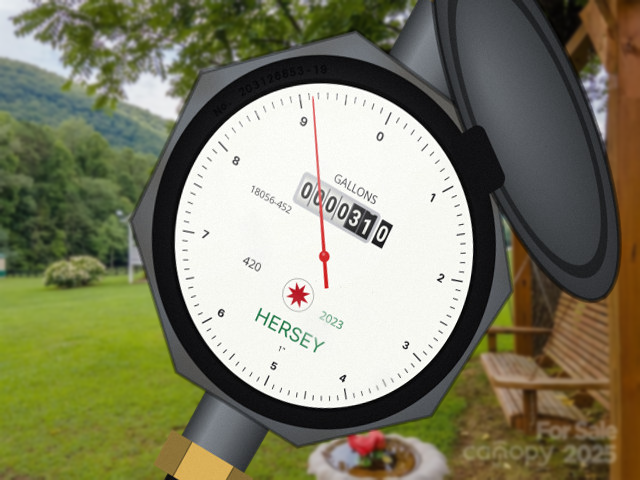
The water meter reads 309.1gal
